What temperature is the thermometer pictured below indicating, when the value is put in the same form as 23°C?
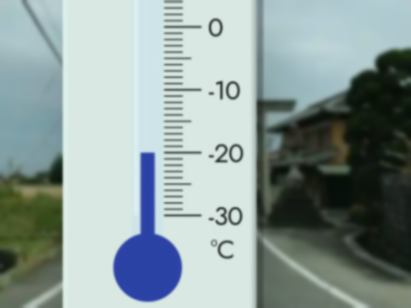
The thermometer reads -20°C
